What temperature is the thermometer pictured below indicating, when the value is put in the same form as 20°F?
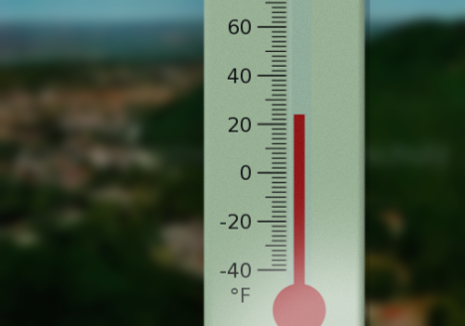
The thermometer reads 24°F
